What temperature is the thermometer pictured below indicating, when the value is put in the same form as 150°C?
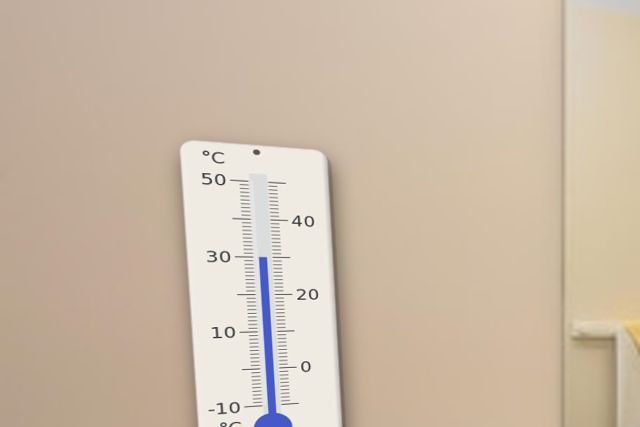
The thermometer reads 30°C
